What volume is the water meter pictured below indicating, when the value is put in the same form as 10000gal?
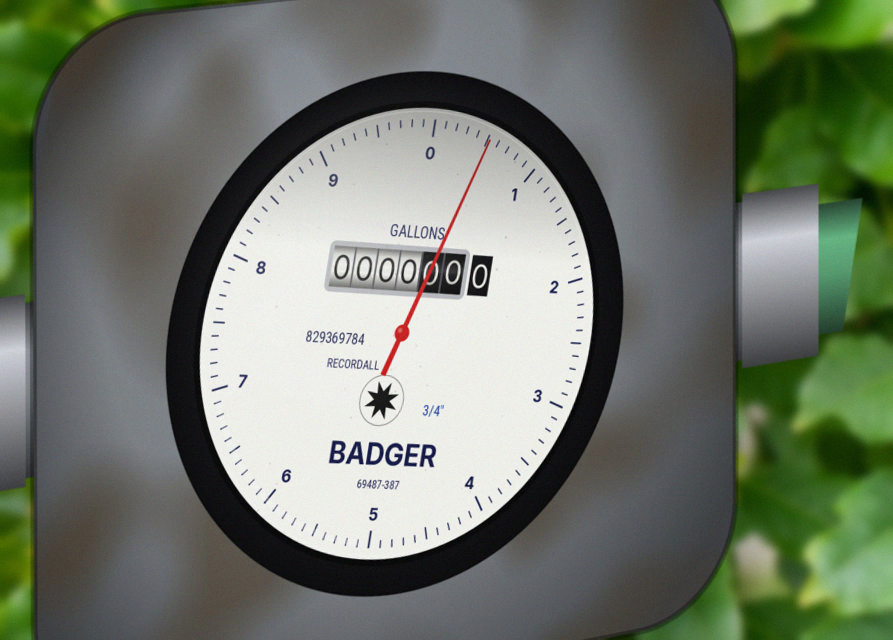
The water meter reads 0.5gal
